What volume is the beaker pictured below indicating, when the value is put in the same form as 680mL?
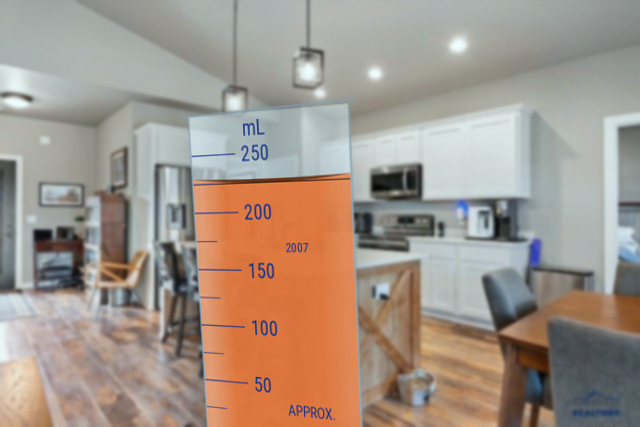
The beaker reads 225mL
